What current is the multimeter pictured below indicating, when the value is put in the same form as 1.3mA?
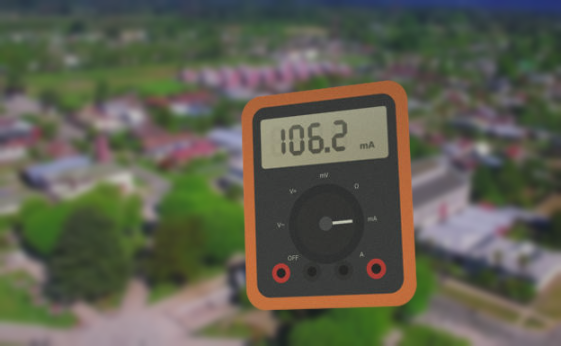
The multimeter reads 106.2mA
